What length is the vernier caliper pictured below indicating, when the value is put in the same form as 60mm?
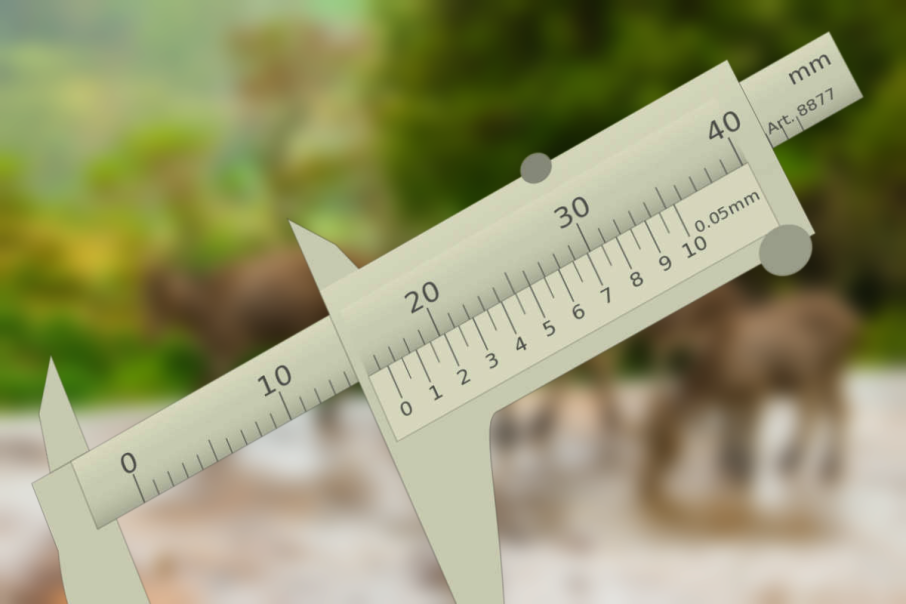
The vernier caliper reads 16.5mm
